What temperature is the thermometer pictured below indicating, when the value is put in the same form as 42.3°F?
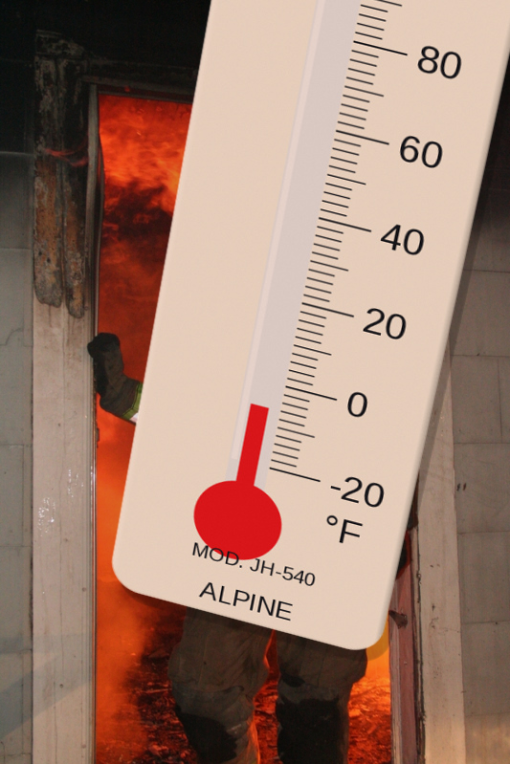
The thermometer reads -6°F
